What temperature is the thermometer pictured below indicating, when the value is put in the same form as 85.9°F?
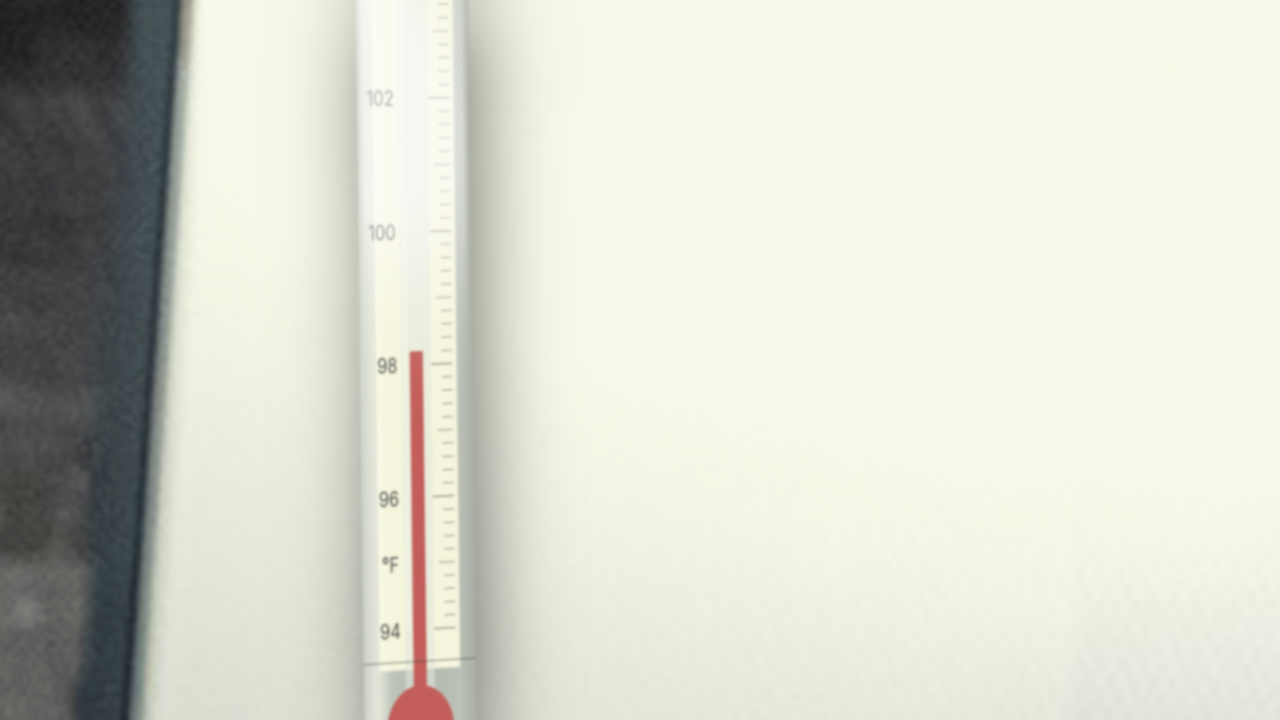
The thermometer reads 98.2°F
